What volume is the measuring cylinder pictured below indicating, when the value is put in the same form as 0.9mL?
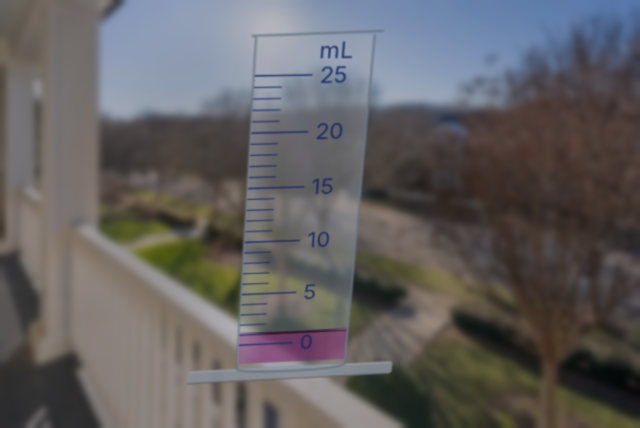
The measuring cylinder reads 1mL
